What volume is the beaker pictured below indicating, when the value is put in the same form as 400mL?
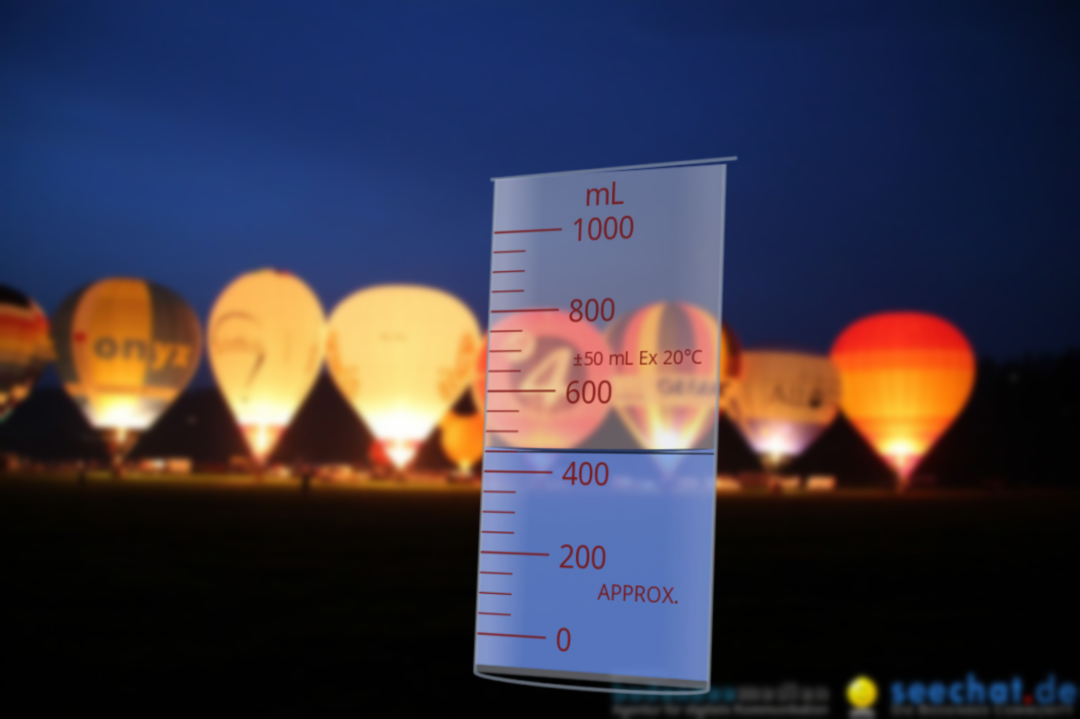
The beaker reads 450mL
